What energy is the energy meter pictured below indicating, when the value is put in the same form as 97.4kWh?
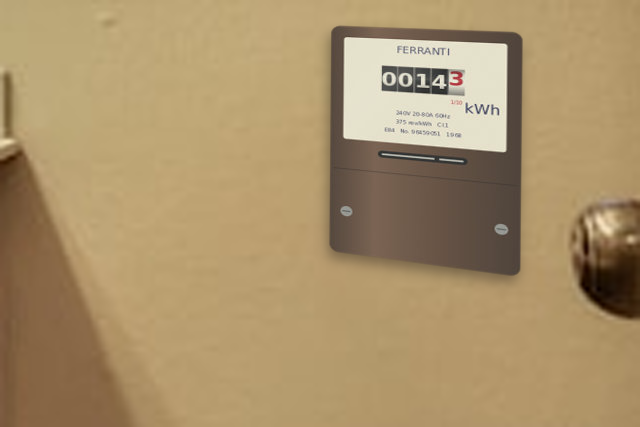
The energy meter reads 14.3kWh
